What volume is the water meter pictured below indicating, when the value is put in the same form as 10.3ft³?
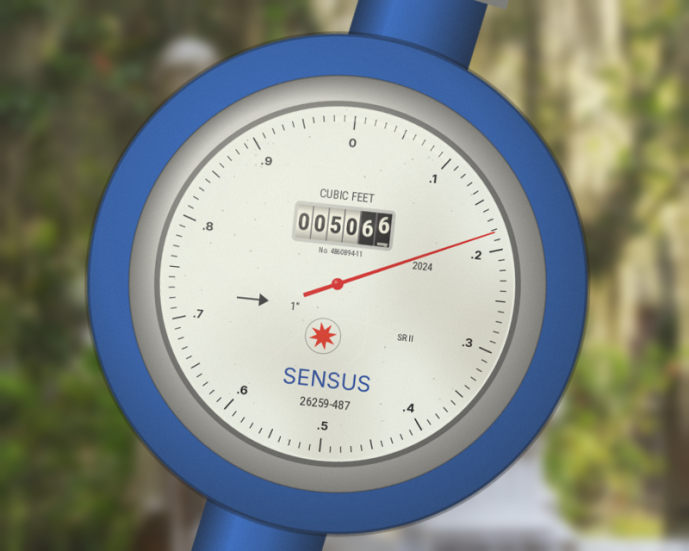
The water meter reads 5066.18ft³
